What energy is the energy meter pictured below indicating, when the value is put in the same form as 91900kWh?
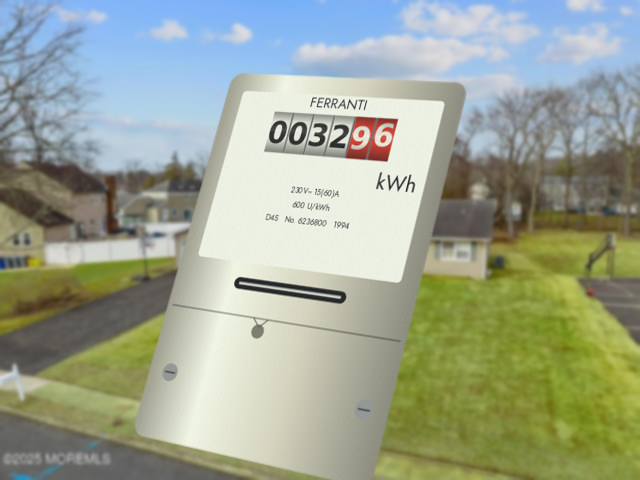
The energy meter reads 32.96kWh
